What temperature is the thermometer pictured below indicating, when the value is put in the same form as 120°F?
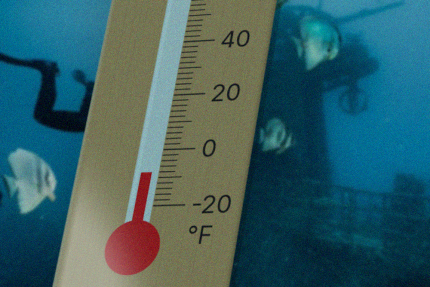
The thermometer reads -8°F
